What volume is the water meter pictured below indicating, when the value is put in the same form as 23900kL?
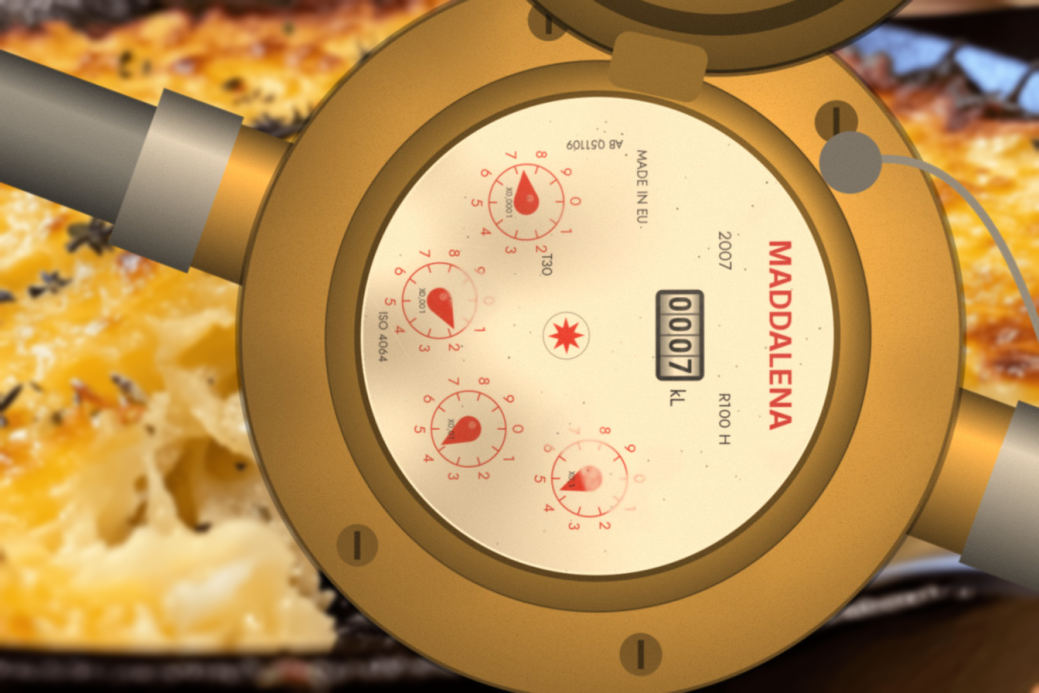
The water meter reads 7.4417kL
